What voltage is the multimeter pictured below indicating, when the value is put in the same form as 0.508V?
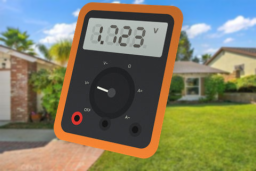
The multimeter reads 1.723V
